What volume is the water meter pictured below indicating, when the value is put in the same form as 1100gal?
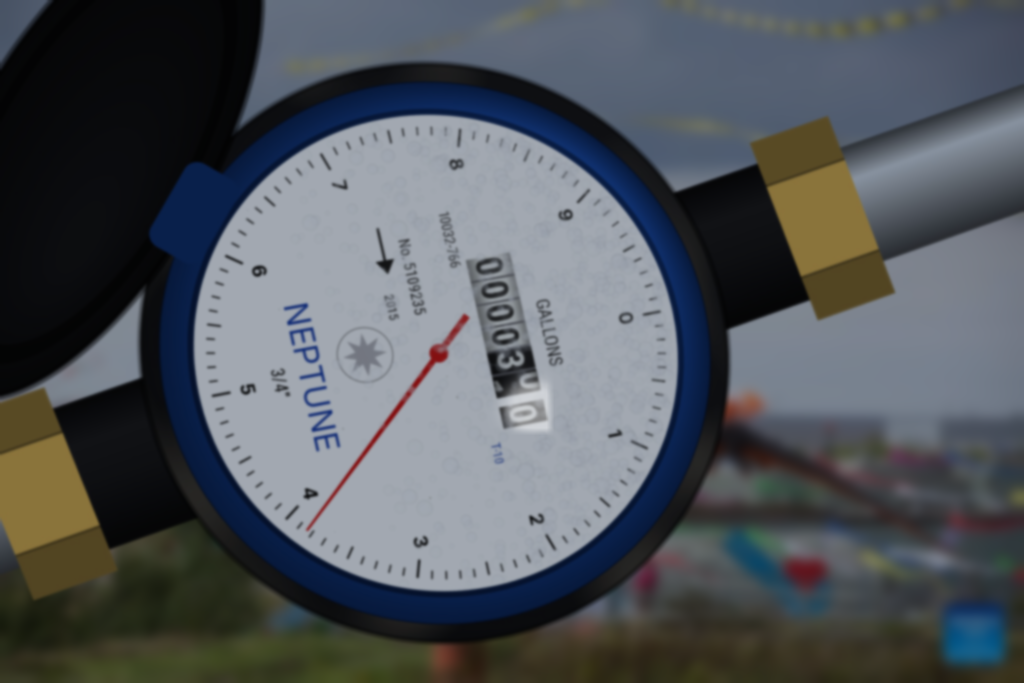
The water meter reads 303.8gal
